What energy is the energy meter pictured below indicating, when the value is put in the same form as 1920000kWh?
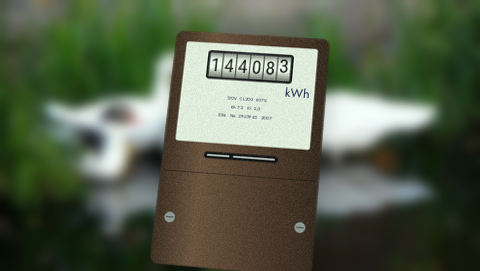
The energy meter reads 144083kWh
